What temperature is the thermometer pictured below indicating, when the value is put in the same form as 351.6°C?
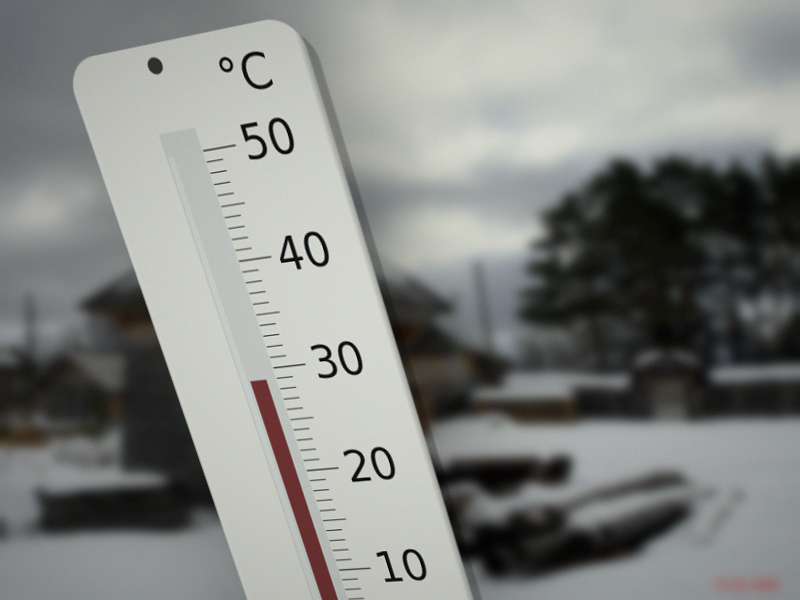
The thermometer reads 29°C
